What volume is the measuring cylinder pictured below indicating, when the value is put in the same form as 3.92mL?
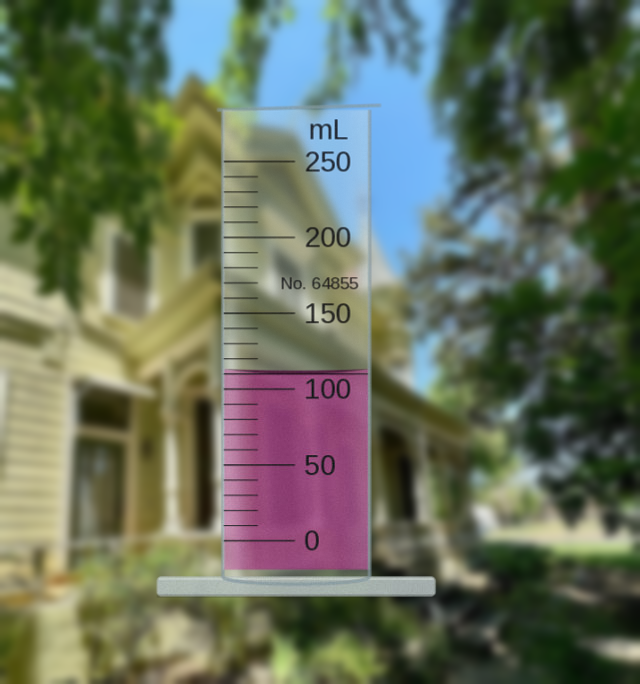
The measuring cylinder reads 110mL
